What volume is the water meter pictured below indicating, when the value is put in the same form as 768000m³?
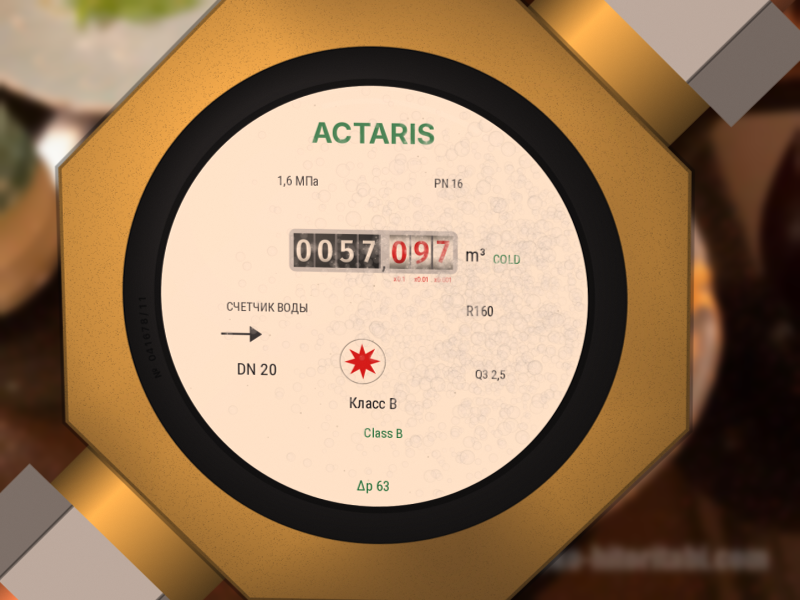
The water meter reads 57.097m³
